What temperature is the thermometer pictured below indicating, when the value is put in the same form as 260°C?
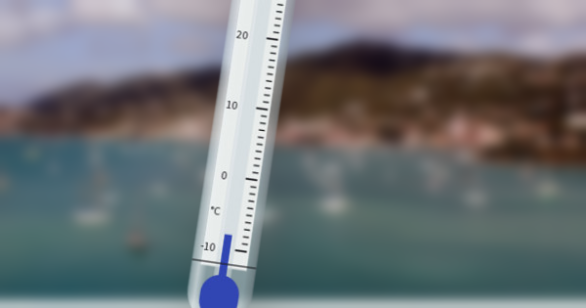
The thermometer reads -8°C
